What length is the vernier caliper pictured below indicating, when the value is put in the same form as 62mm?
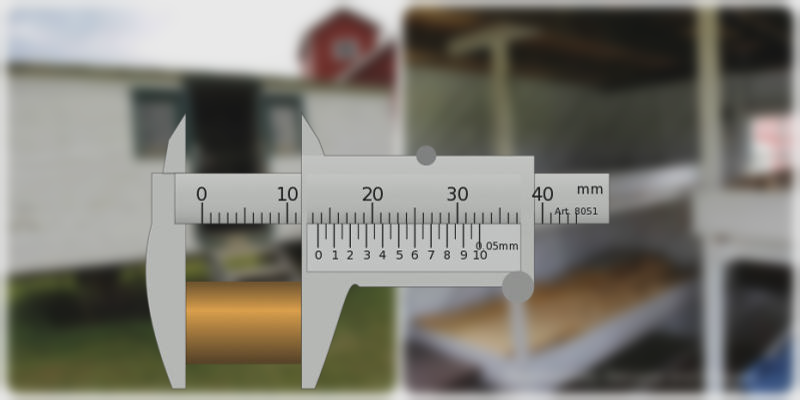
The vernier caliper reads 13.6mm
